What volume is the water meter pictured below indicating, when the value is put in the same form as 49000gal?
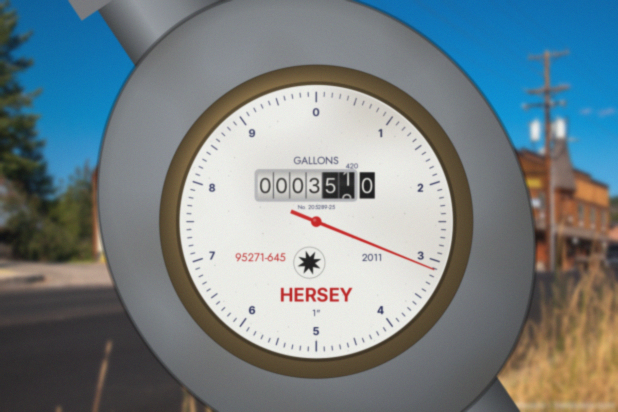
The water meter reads 3513.1gal
